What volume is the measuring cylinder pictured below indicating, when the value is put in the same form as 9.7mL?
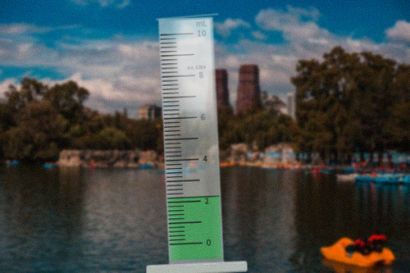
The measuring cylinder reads 2.2mL
